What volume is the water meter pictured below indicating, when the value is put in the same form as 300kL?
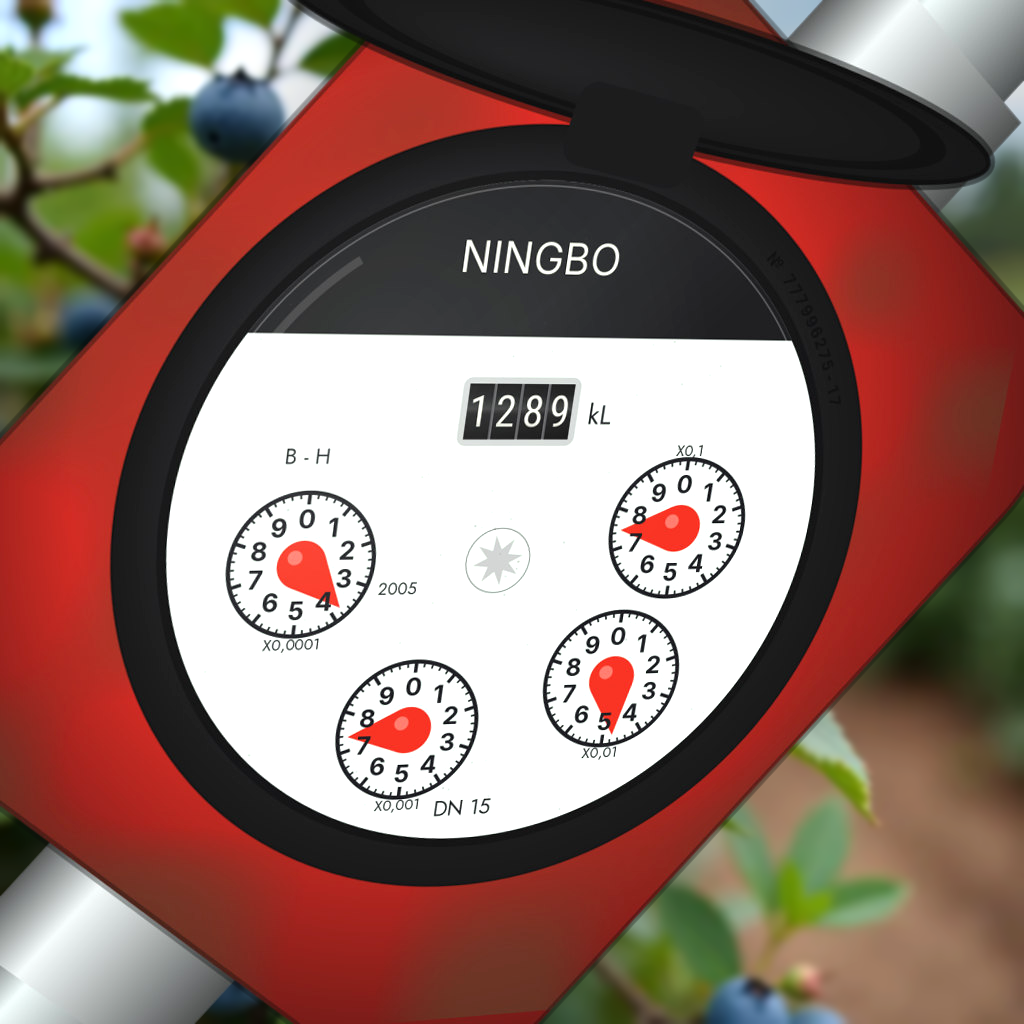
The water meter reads 1289.7473kL
